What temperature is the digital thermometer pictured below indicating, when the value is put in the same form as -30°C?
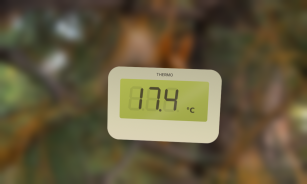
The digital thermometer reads 17.4°C
